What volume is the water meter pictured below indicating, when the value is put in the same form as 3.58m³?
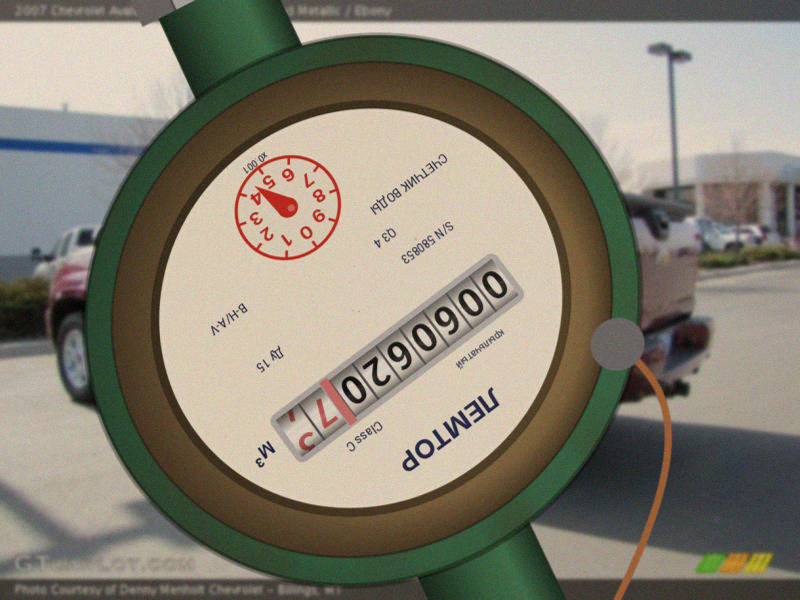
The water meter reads 60620.734m³
